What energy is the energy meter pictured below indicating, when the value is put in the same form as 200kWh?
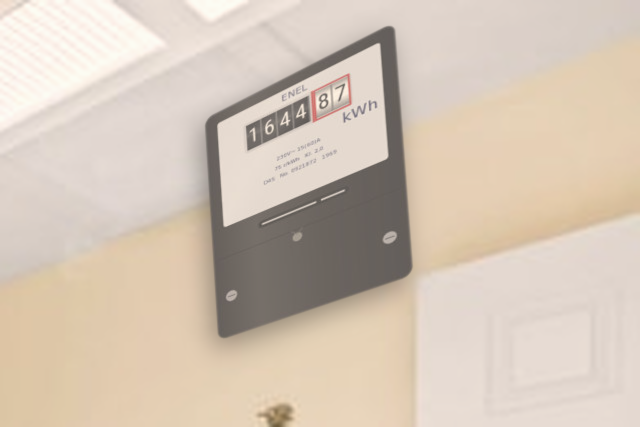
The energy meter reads 1644.87kWh
